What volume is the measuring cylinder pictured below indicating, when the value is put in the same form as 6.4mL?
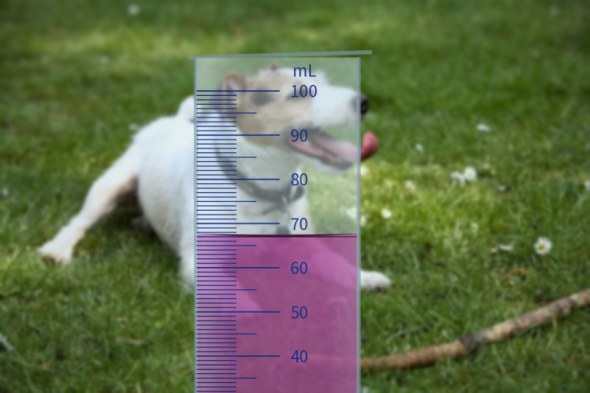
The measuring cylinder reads 67mL
